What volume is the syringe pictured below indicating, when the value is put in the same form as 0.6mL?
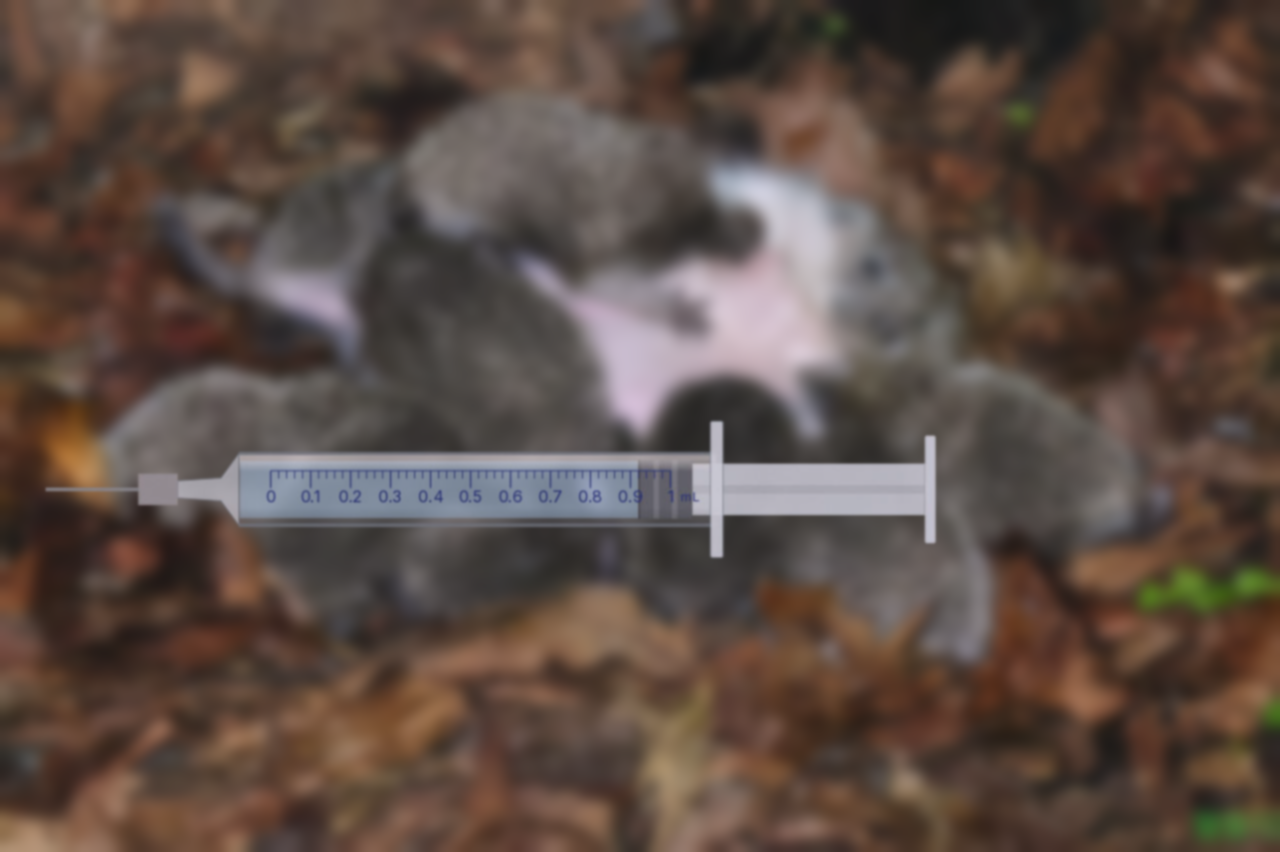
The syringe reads 0.92mL
